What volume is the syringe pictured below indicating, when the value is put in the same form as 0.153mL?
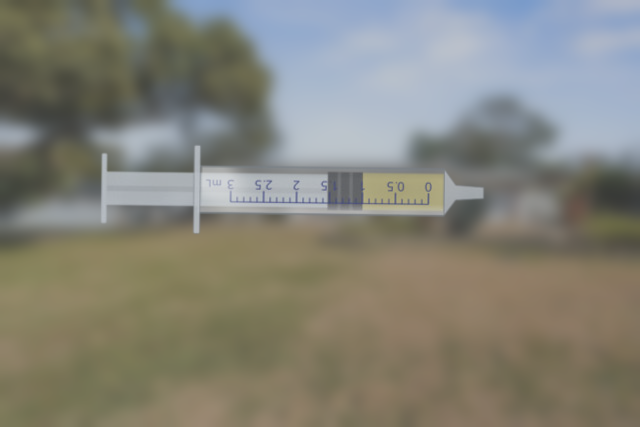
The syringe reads 1mL
